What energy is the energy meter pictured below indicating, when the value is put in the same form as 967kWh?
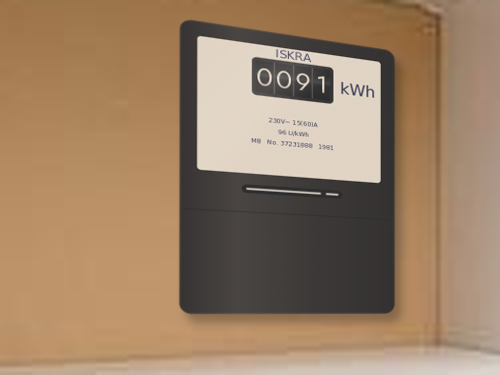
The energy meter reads 91kWh
